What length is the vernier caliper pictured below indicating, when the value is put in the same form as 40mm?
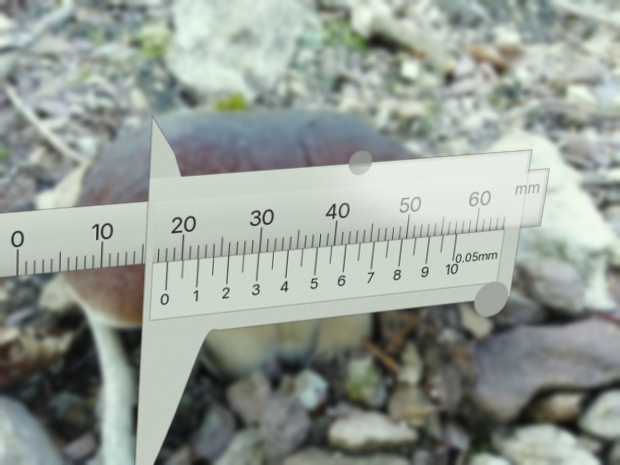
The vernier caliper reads 18.2mm
